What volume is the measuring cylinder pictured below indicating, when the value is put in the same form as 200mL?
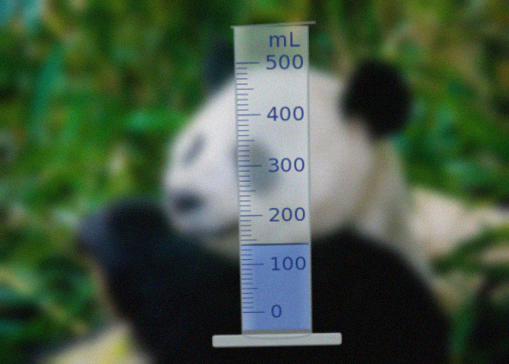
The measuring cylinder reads 140mL
